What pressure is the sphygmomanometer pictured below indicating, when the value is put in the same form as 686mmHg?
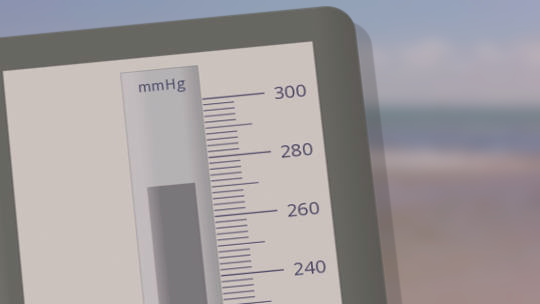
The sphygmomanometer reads 272mmHg
